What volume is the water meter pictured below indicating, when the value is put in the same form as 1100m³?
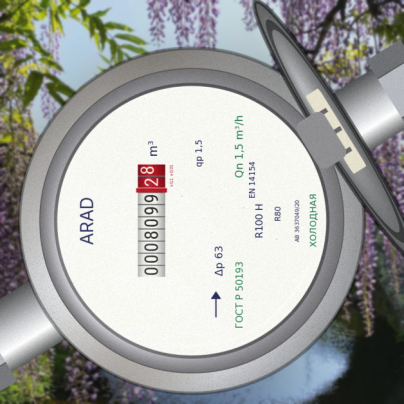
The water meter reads 8099.28m³
